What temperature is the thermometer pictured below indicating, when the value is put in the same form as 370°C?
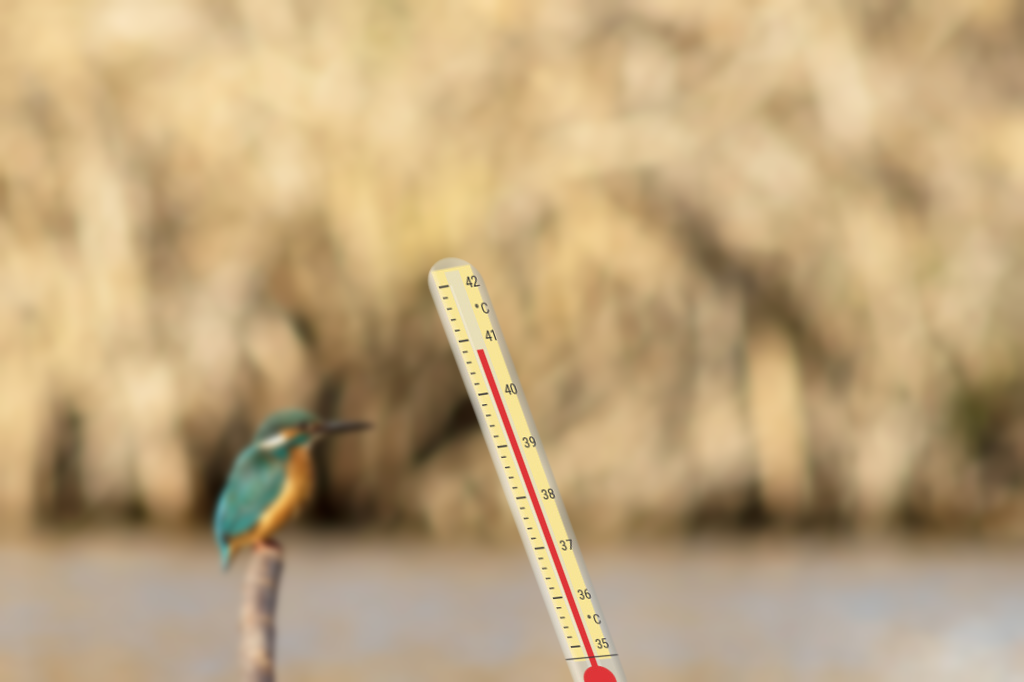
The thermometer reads 40.8°C
